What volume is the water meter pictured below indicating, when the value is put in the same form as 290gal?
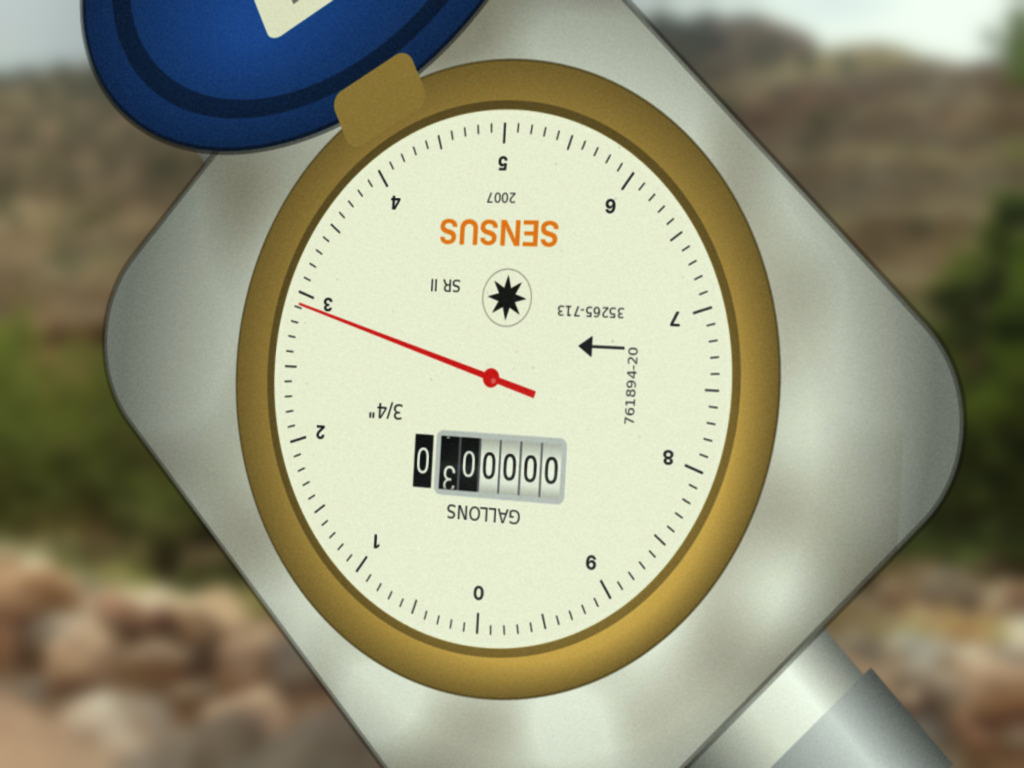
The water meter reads 32.9gal
